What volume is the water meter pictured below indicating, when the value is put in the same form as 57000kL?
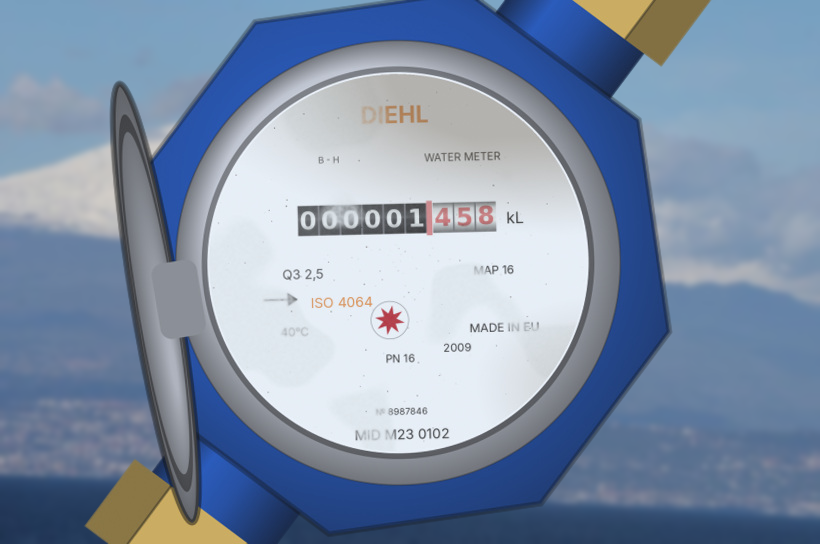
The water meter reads 1.458kL
